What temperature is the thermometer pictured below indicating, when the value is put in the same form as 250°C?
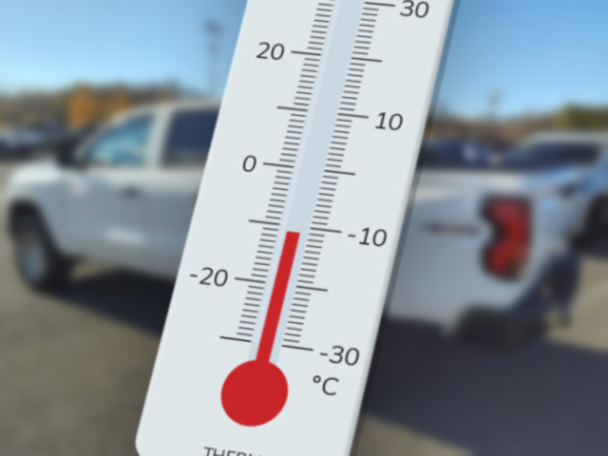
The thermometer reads -11°C
